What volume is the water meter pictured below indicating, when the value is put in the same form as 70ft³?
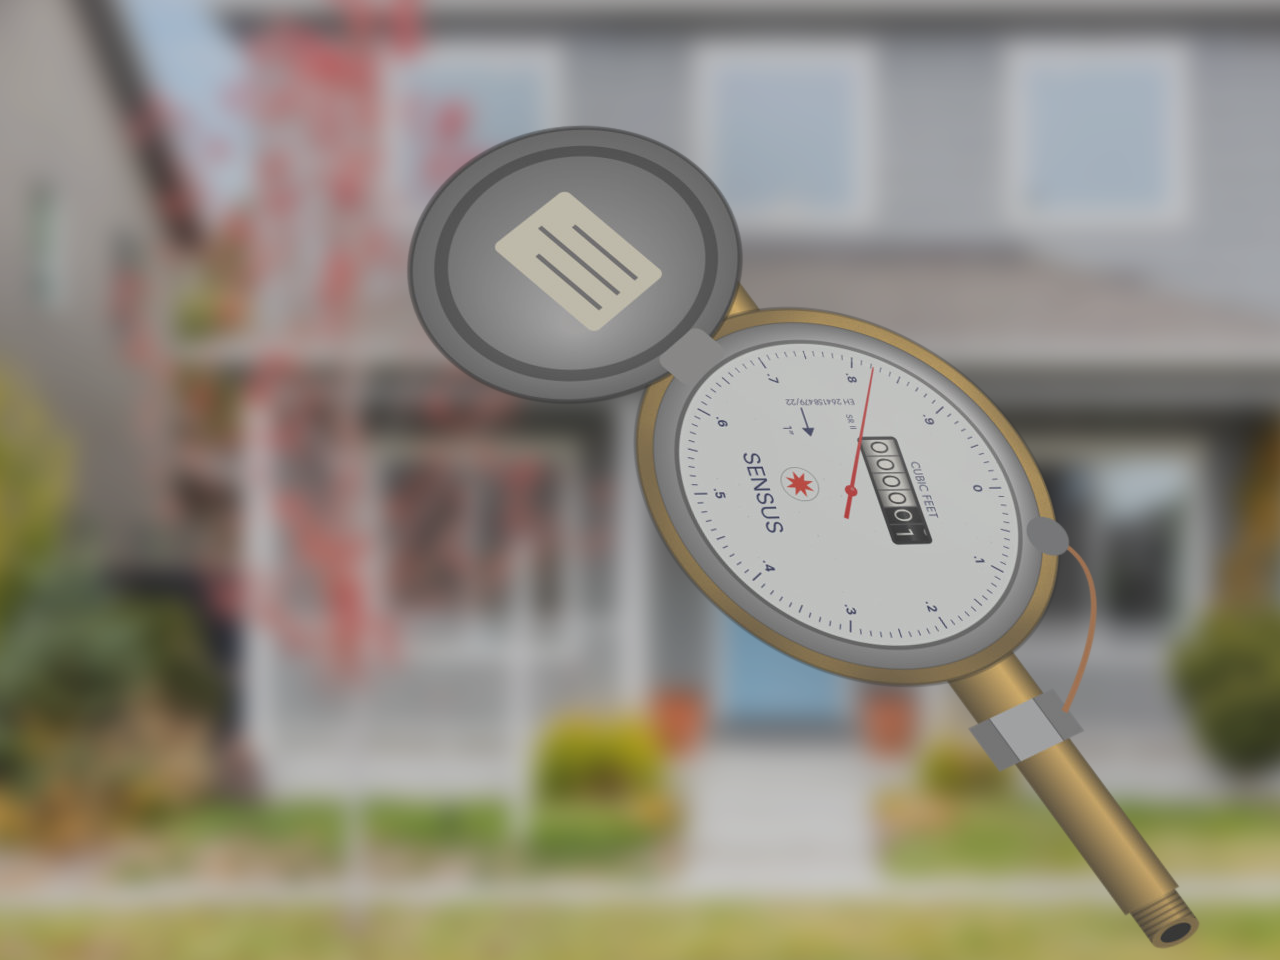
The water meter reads 0.82ft³
